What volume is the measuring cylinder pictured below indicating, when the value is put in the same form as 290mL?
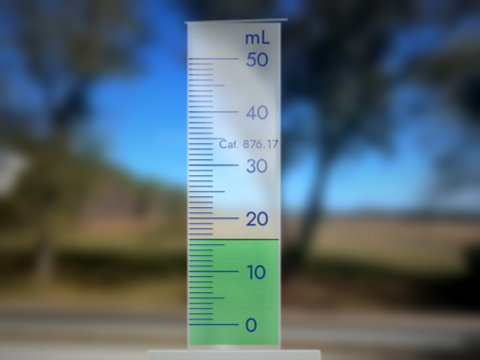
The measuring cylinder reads 16mL
